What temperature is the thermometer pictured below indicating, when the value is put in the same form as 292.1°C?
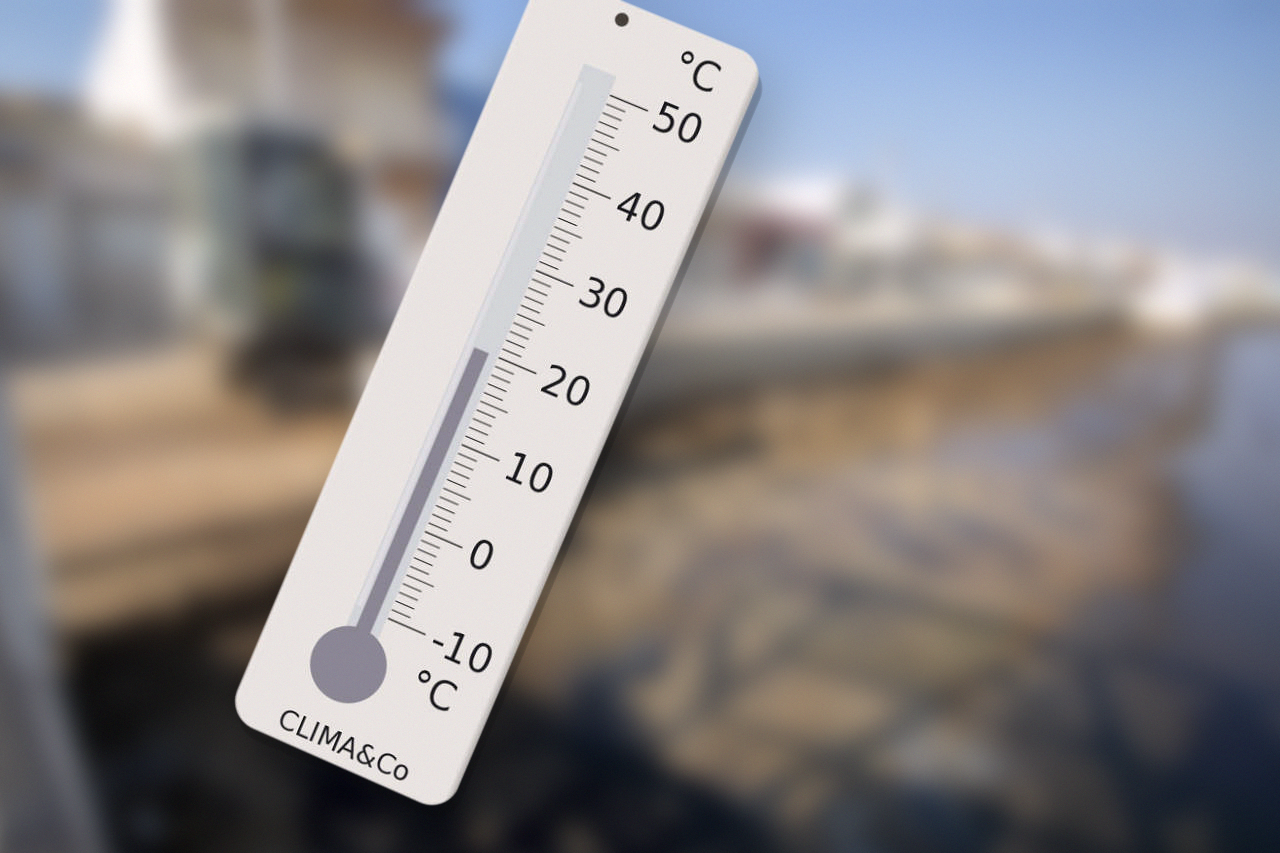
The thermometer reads 20°C
